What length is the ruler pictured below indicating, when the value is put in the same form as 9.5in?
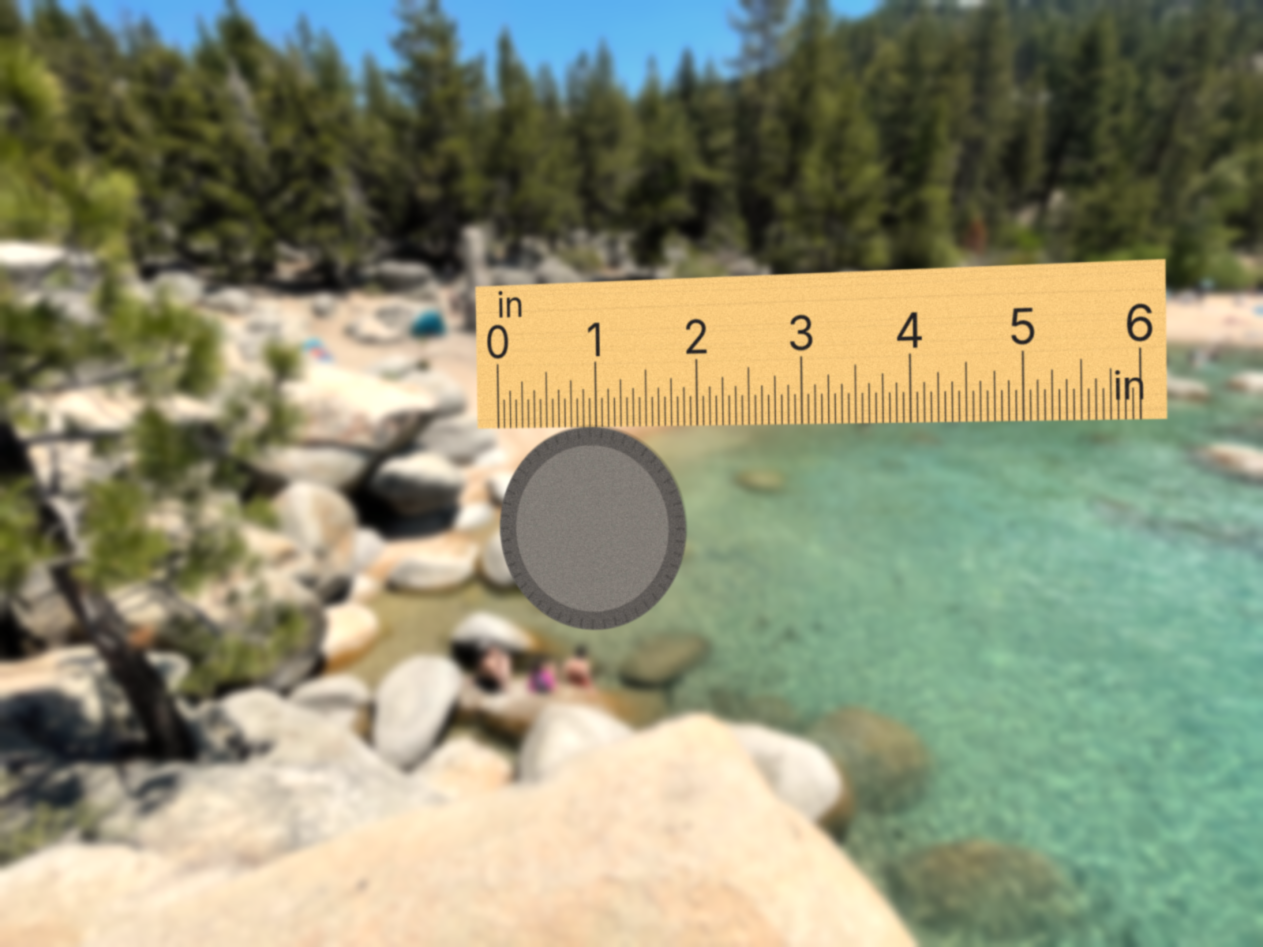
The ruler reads 1.875in
